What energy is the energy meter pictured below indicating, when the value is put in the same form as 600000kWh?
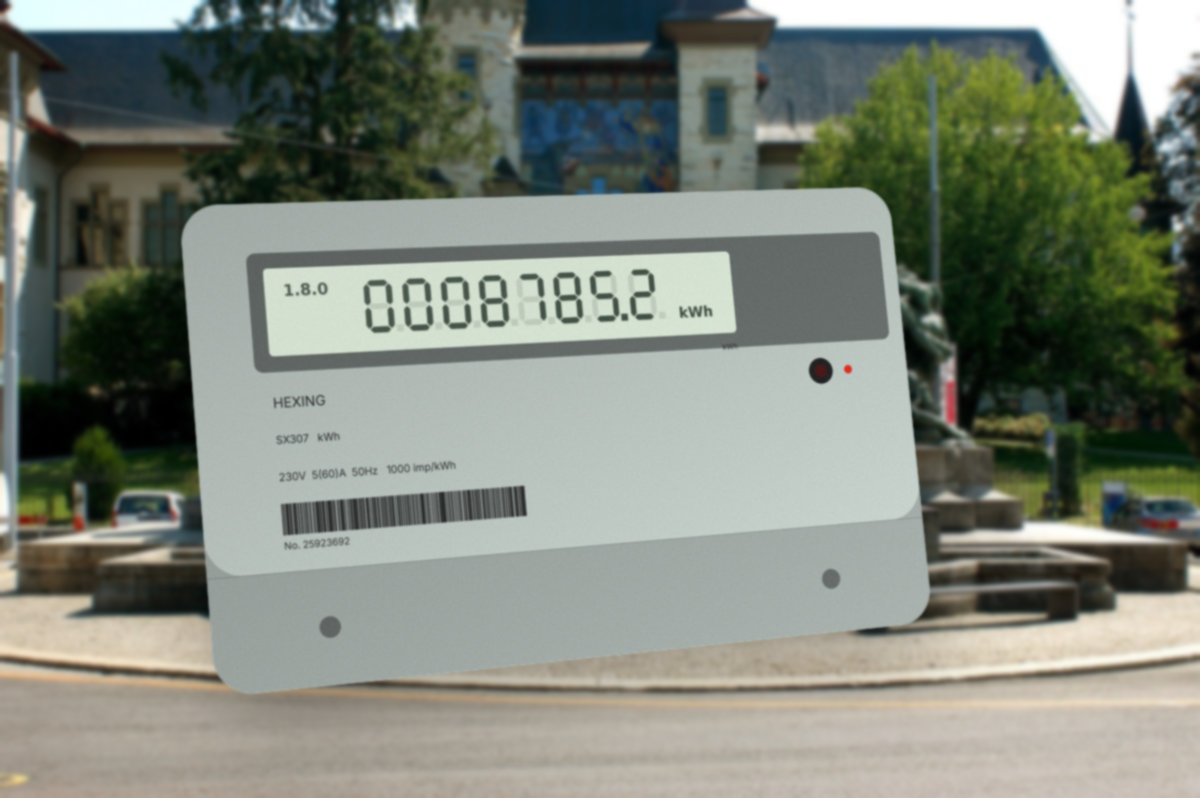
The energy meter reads 8785.2kWh
